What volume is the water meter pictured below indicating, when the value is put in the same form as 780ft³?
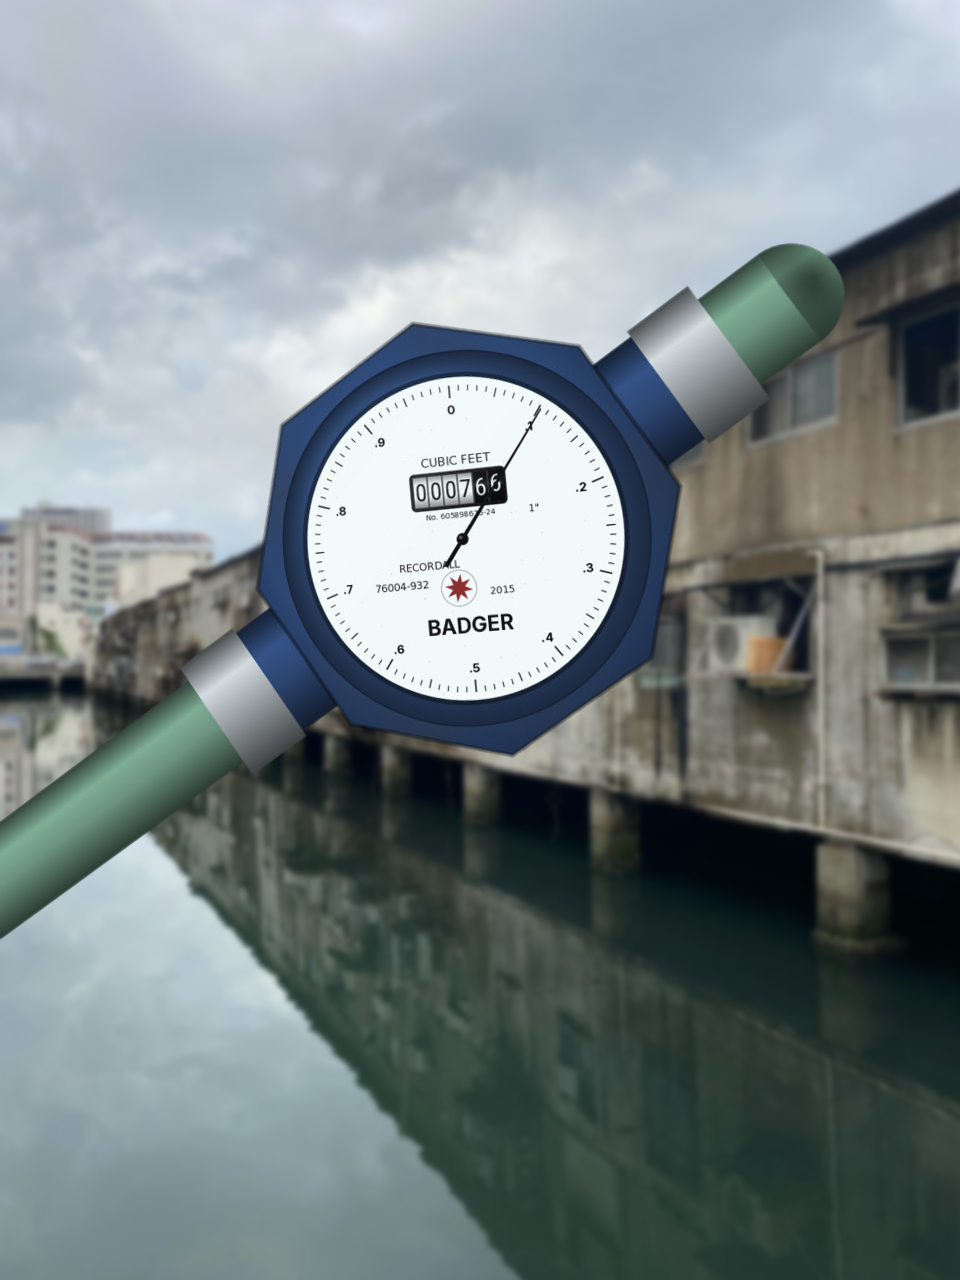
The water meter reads 766.10ft³
